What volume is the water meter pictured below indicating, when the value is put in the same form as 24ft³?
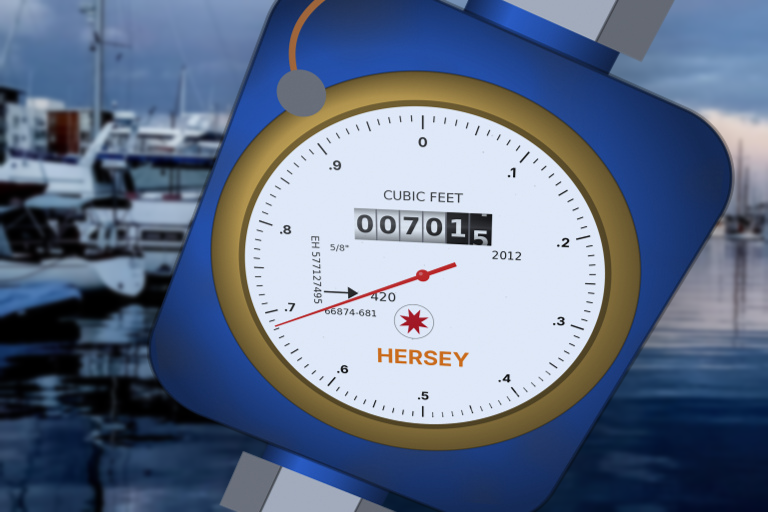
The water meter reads 7014.68ft³
